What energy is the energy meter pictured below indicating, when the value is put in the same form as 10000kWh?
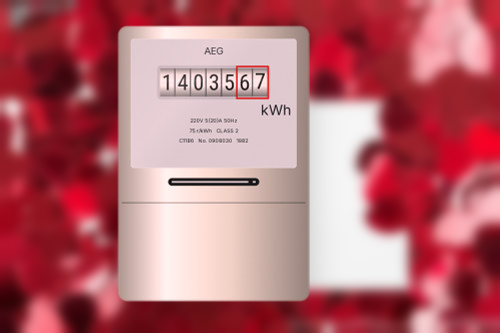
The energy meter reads 14035.67kWh
